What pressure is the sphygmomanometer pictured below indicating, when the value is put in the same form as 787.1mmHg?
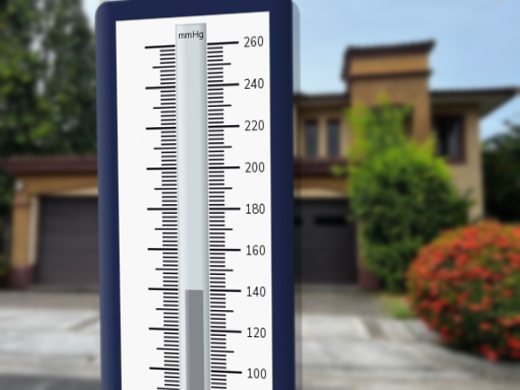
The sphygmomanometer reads 140mmHg
